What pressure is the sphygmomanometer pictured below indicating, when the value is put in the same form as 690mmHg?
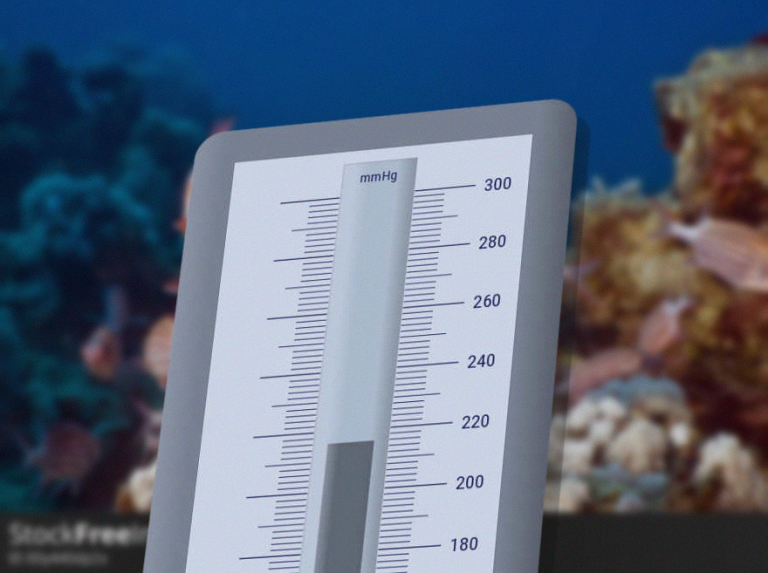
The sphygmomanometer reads 216mmHg
